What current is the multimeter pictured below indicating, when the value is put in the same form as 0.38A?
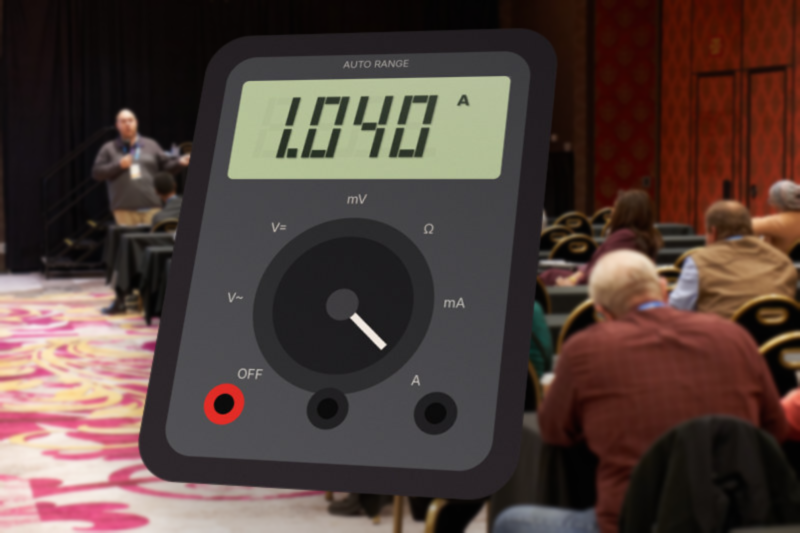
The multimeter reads 1.040A
